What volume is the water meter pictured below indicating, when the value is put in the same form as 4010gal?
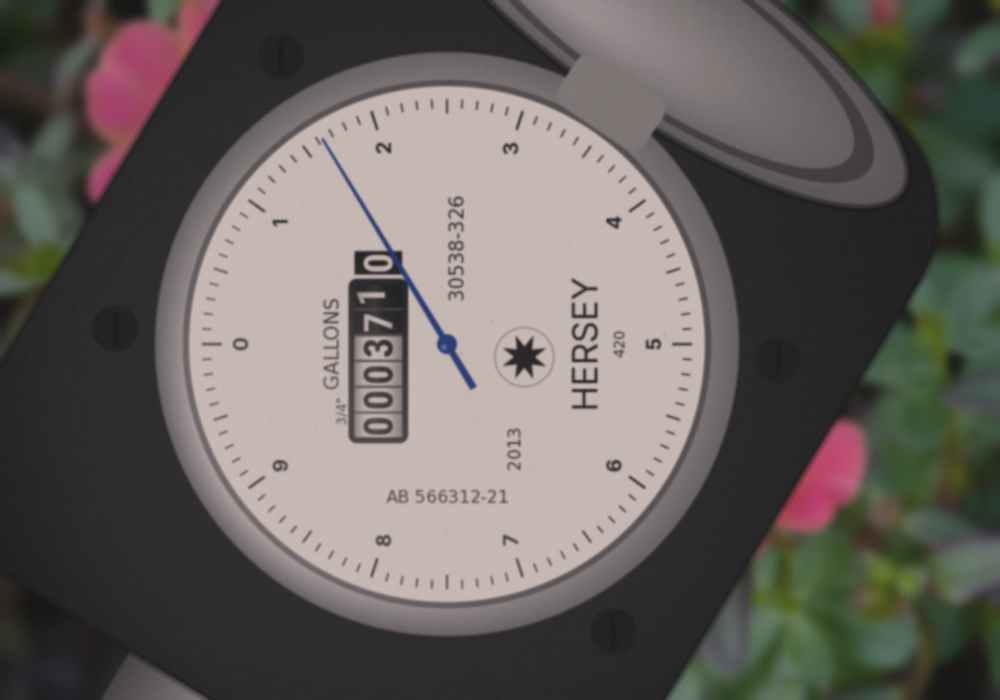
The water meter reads 3711.6gal
